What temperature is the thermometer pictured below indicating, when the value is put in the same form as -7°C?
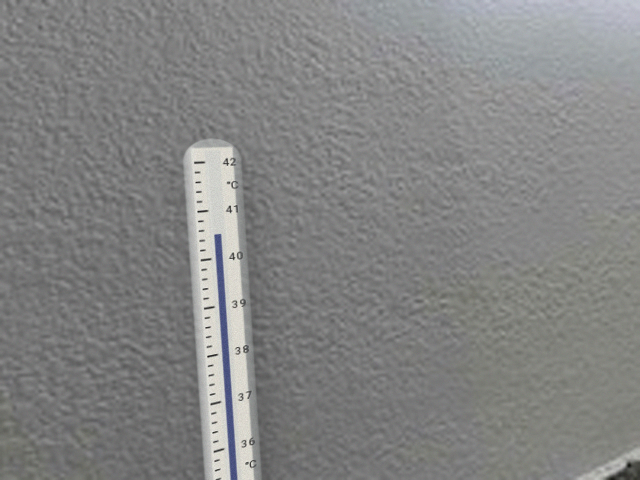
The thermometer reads 40.5°C
